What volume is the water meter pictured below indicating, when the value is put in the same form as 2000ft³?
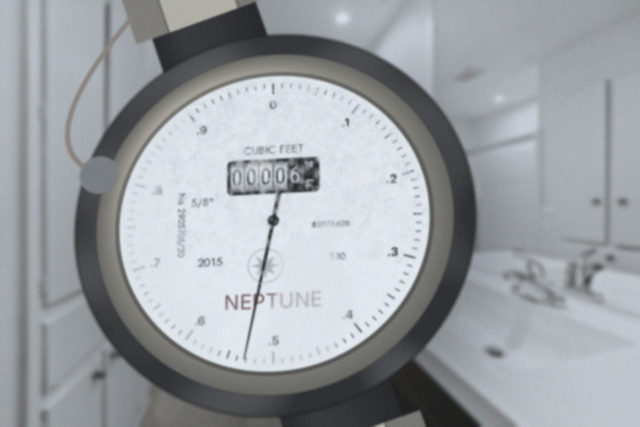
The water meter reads 64.53ft³
